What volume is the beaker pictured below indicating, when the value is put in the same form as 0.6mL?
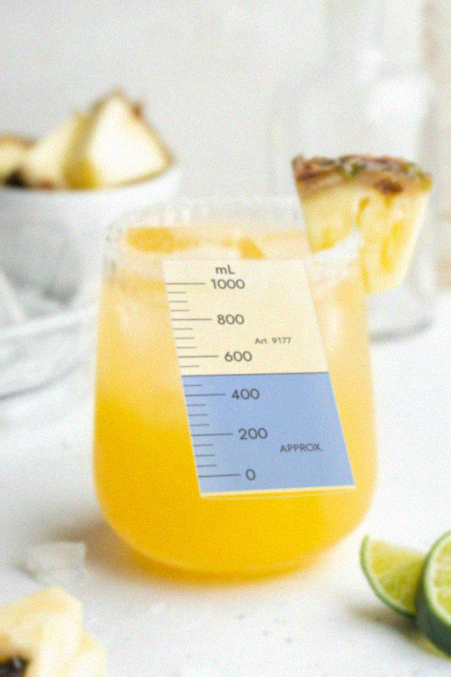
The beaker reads 500mL
